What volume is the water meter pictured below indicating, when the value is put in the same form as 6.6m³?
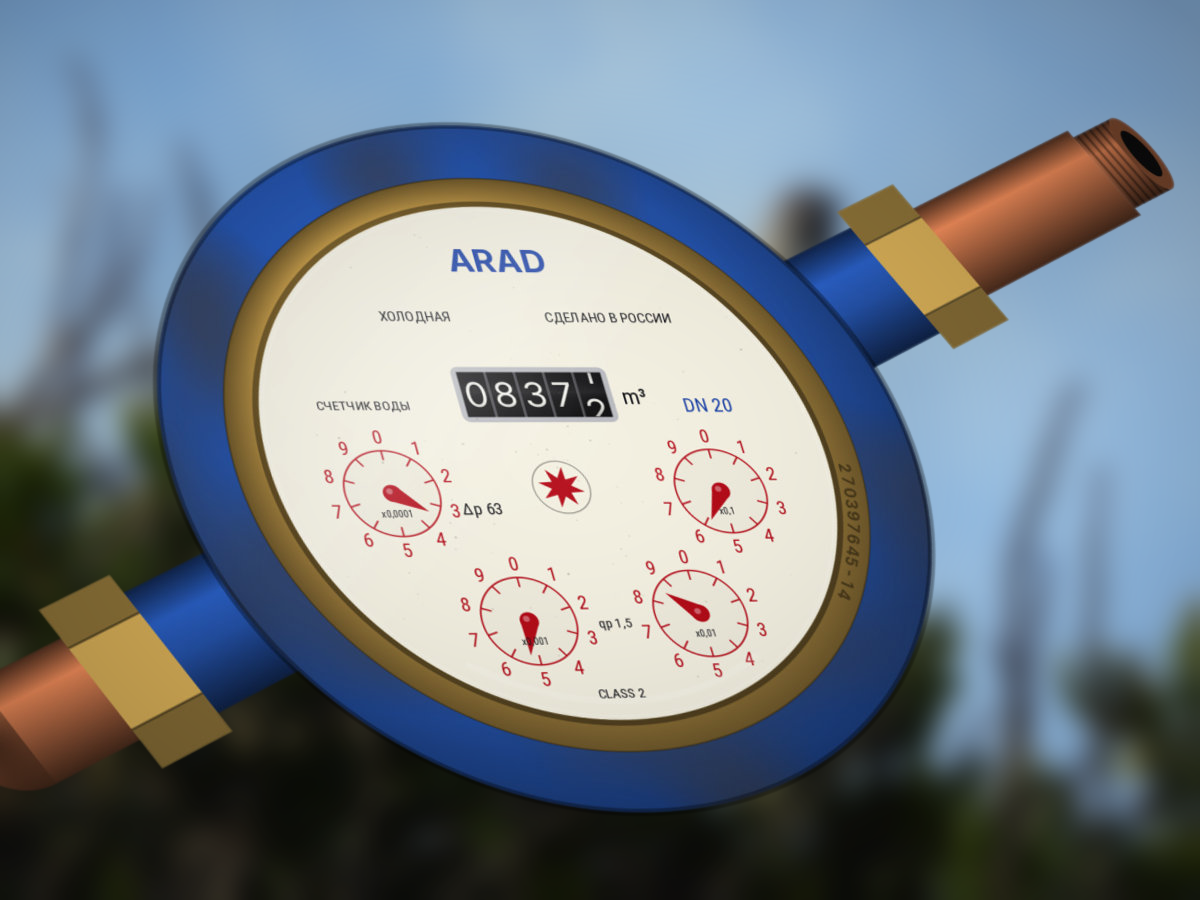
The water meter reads 8371.5853m³
